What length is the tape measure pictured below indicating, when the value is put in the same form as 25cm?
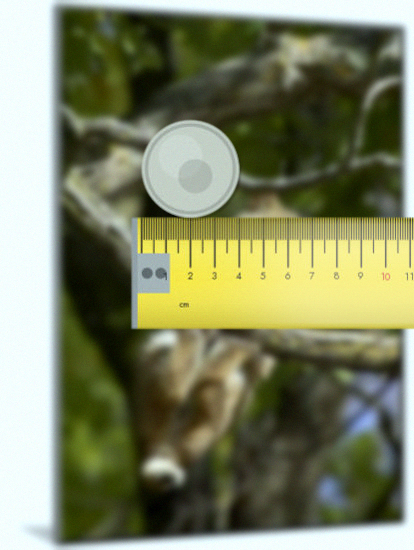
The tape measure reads 4cm
